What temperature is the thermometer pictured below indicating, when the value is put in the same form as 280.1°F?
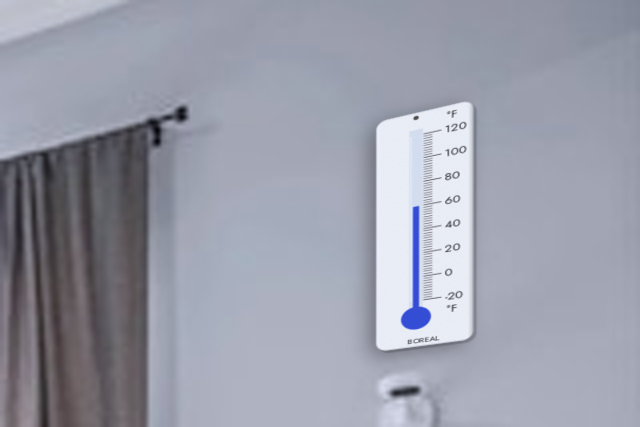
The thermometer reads 60°F
